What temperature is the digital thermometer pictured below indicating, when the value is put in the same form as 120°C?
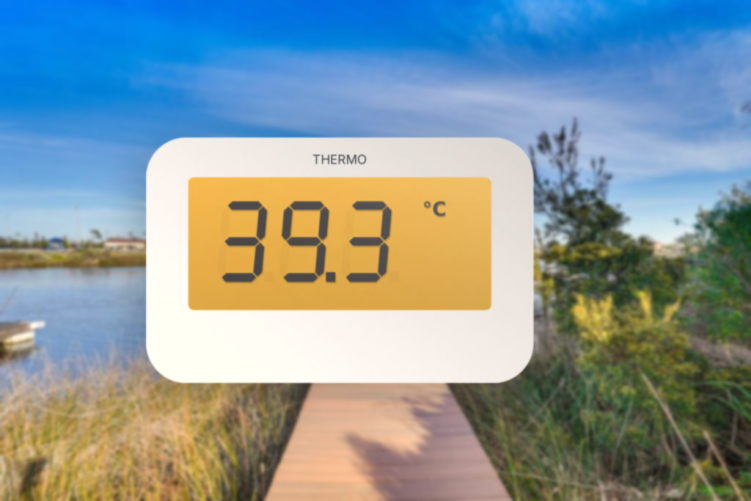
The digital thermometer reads 39.3°C
